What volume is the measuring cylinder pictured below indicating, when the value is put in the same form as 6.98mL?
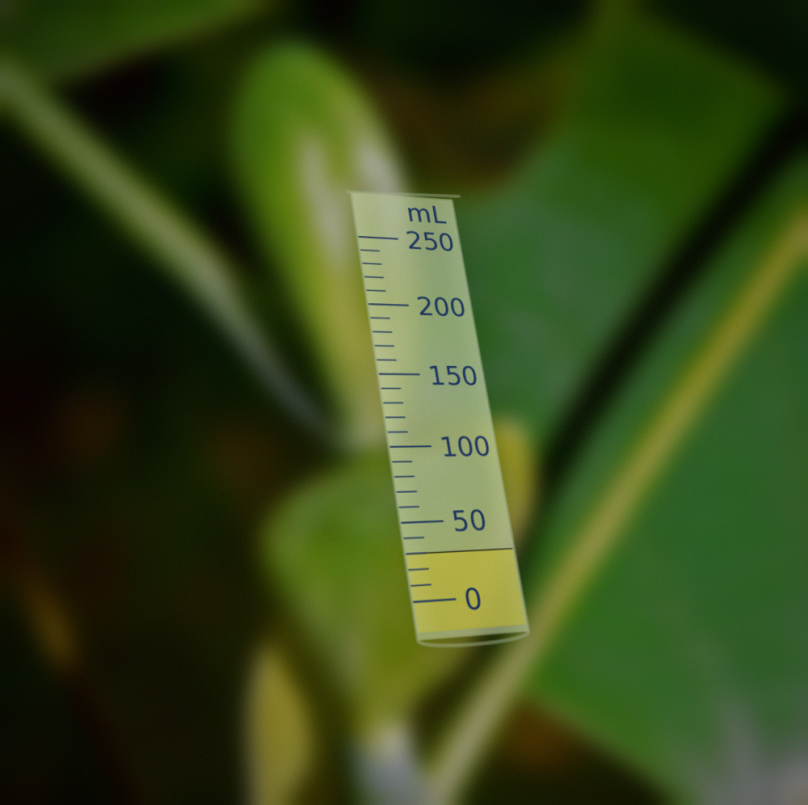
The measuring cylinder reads 30mL
